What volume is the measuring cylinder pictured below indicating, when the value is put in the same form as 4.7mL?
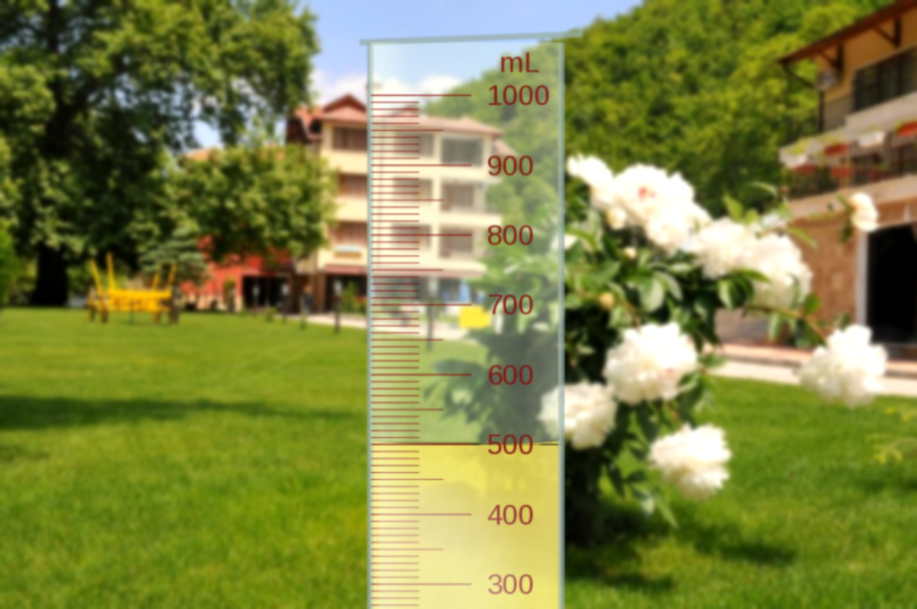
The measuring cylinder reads 500mL
